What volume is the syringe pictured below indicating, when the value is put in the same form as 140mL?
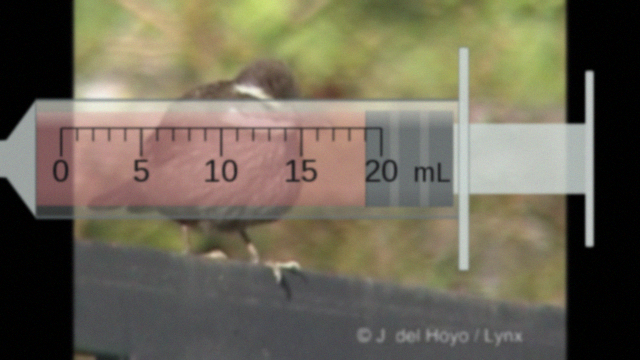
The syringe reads 19mL
